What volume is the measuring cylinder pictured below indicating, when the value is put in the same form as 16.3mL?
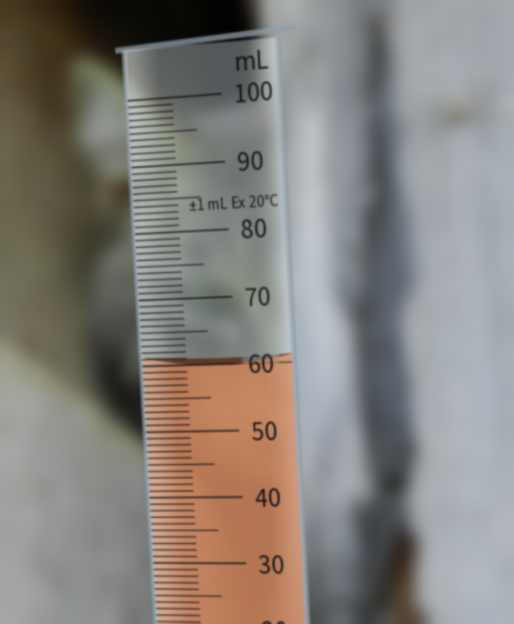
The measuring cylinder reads 60mL
